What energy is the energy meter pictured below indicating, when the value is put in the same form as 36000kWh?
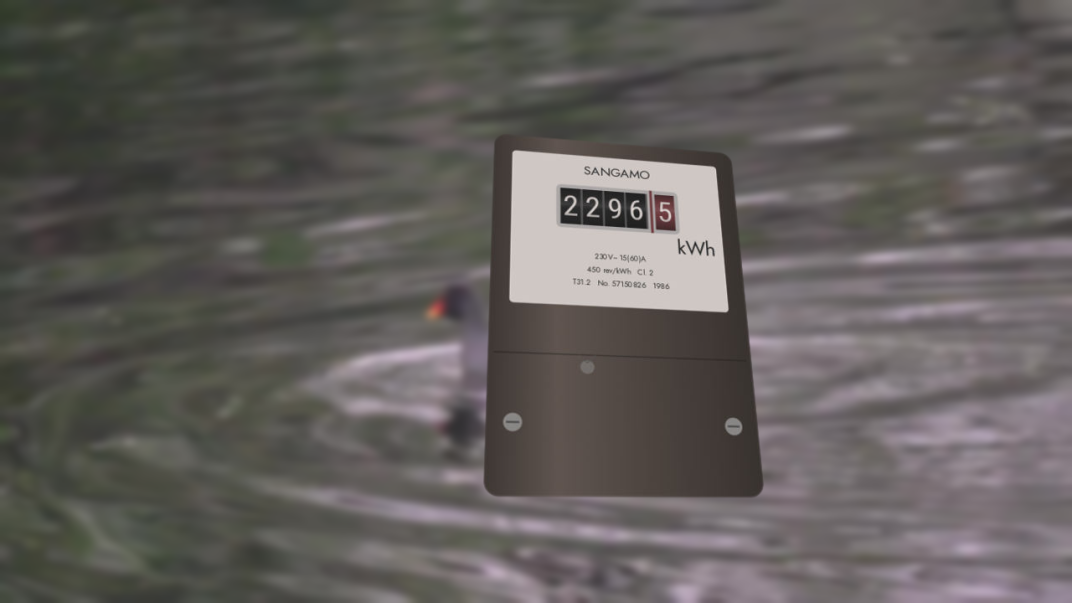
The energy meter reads 2296.5kWh
